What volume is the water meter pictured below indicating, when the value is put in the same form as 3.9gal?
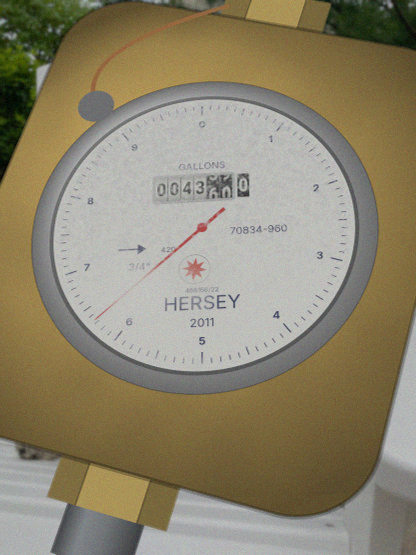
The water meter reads 43596.3gal
